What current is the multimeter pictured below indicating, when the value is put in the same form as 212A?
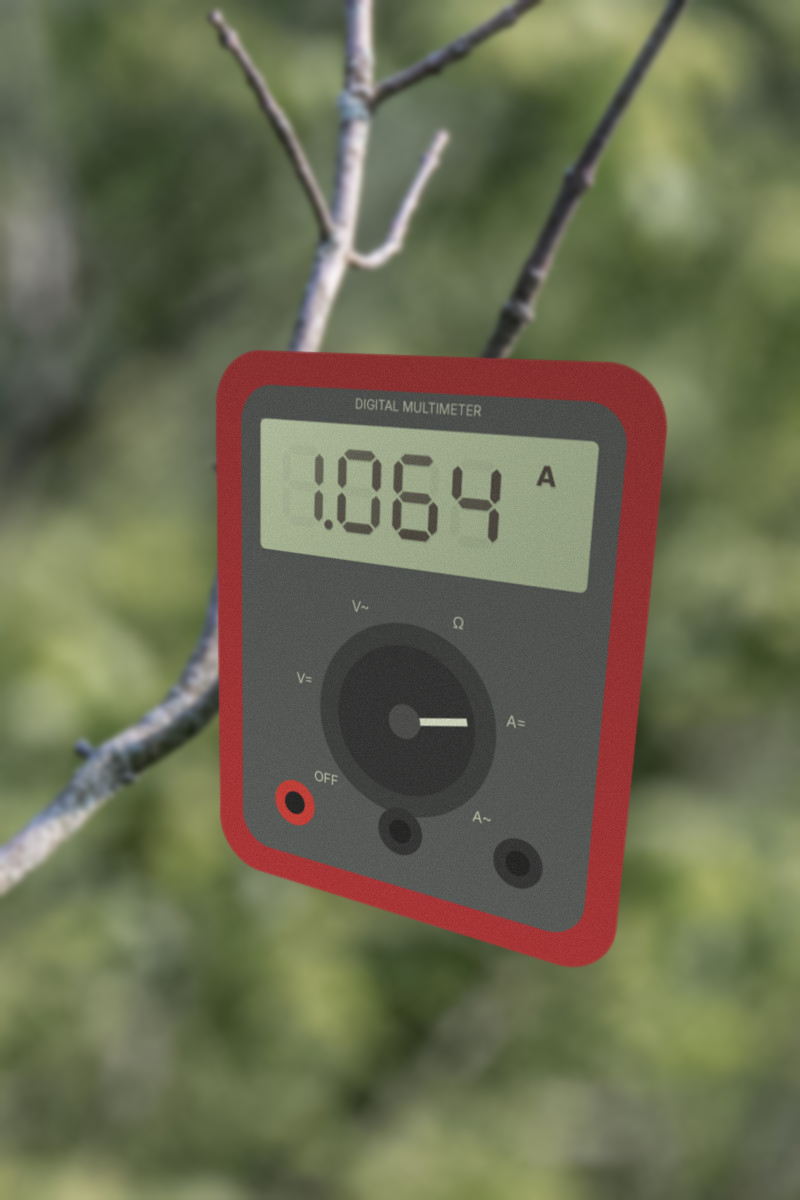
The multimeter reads 1.064A
